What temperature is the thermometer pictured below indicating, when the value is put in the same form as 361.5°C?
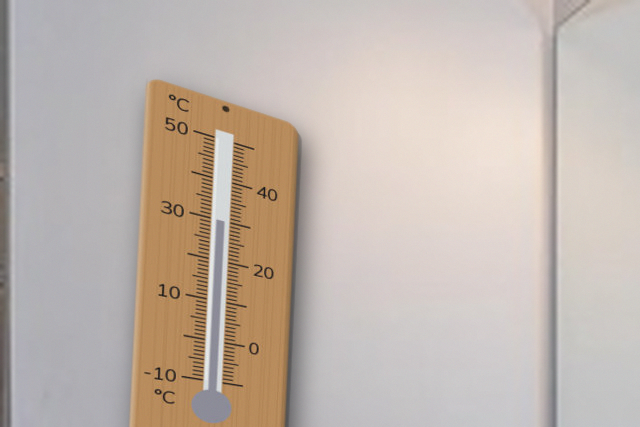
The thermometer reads 30°C
